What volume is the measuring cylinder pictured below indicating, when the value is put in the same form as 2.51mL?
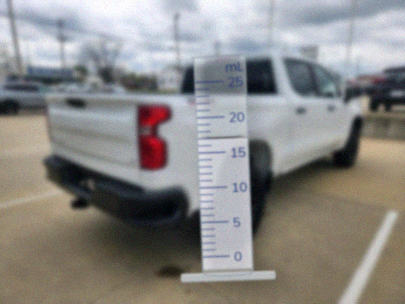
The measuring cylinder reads 17mL
